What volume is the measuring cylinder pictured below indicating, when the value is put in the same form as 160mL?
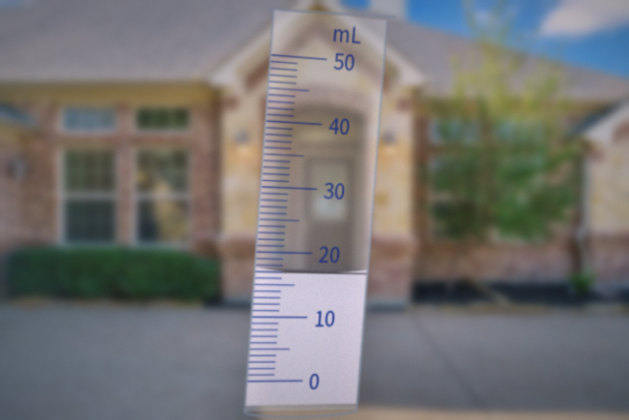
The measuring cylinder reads 17mL
